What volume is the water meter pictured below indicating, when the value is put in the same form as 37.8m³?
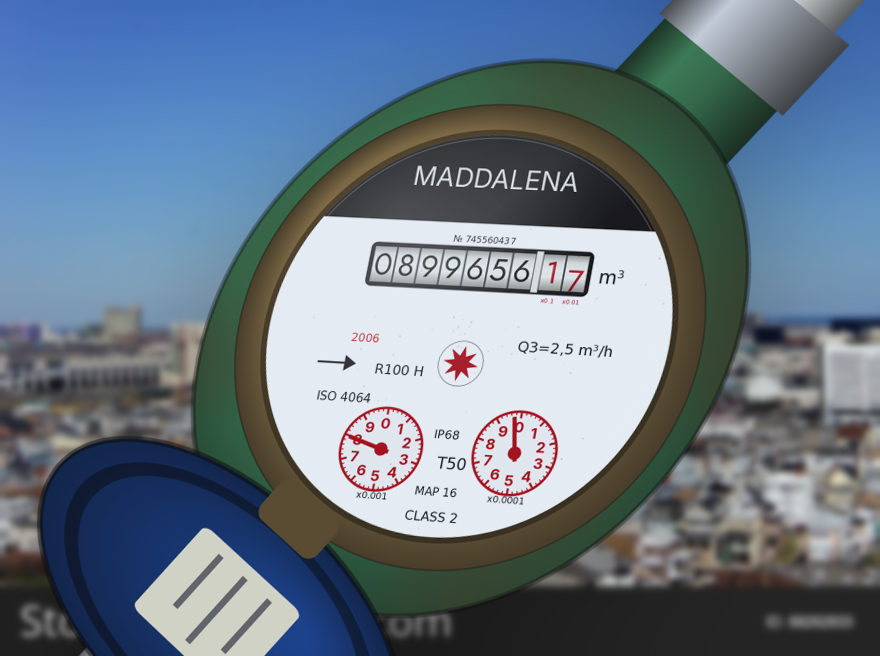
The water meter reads 899656.1679m³
